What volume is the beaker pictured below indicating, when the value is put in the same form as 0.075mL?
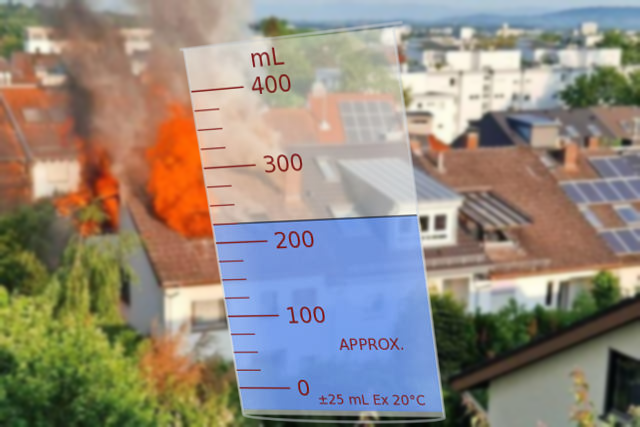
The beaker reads 225mL
